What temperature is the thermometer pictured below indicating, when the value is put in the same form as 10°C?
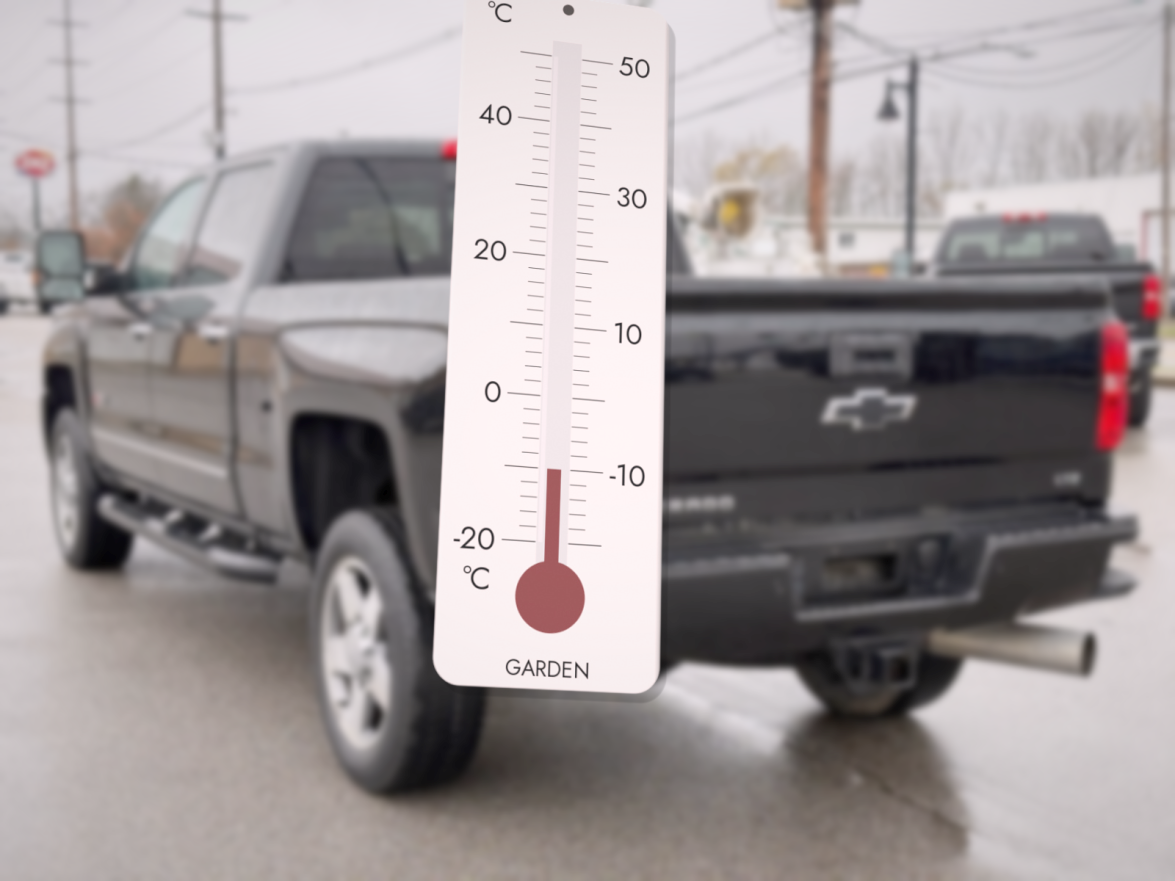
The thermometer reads -10°C
